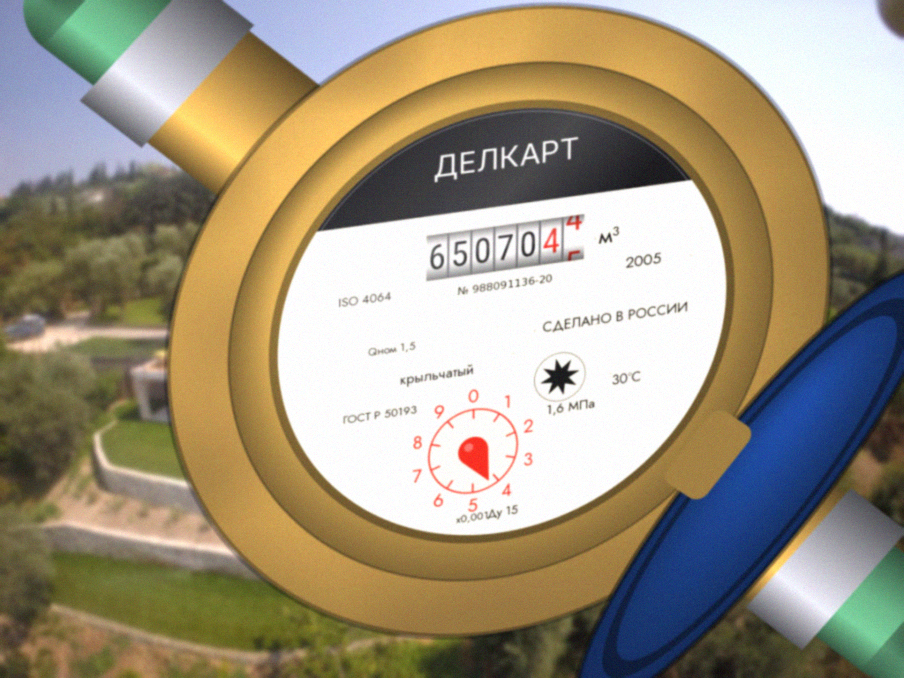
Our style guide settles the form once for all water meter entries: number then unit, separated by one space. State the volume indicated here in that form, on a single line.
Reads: 65070.444 m³
